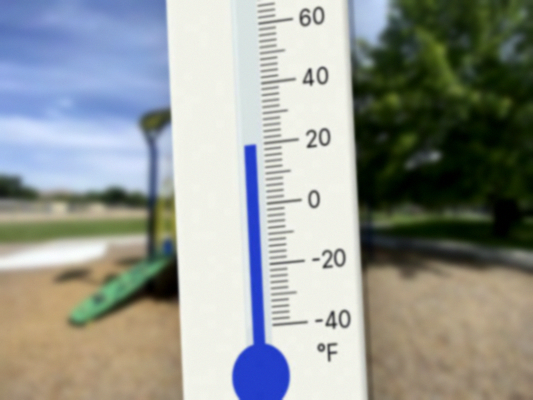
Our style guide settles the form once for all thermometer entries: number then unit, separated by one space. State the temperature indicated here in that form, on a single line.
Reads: 20 °F
